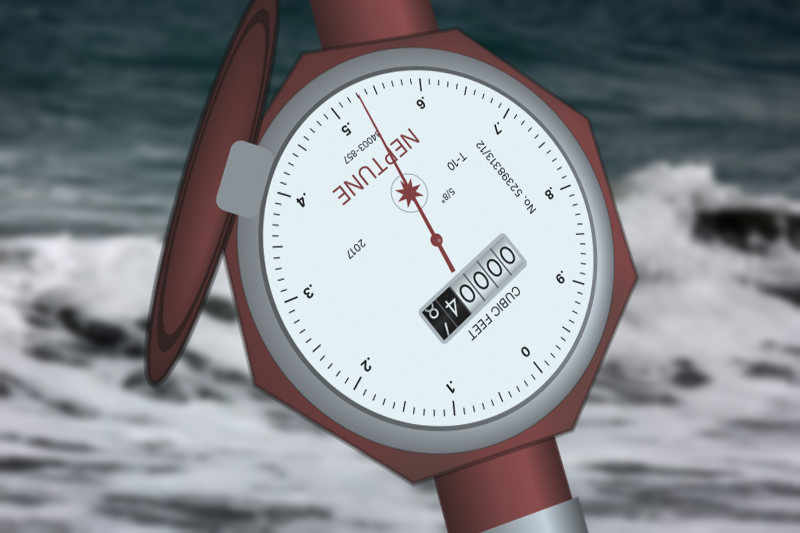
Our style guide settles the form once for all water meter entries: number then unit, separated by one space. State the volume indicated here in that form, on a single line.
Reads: 47.53 ft³
